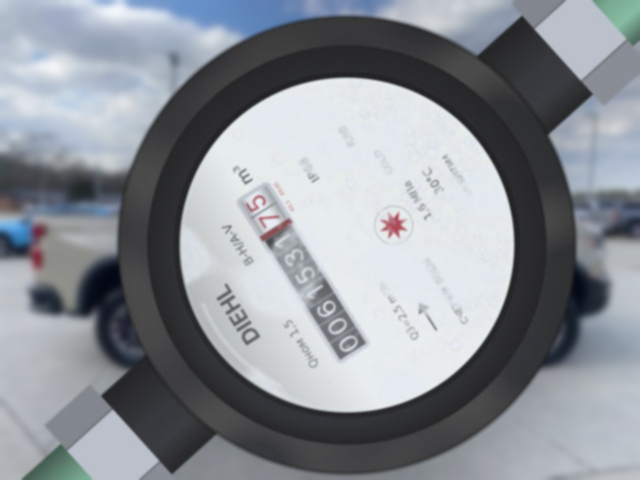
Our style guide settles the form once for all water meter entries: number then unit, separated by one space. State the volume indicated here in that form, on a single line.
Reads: 61531.75 m³
